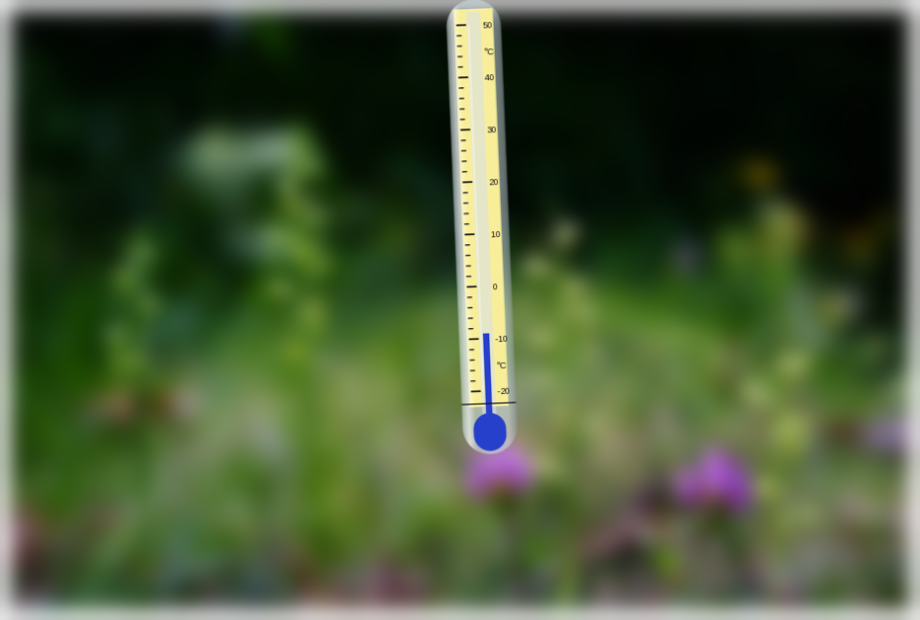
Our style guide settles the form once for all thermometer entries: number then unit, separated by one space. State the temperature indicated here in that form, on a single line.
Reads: -9 °C
